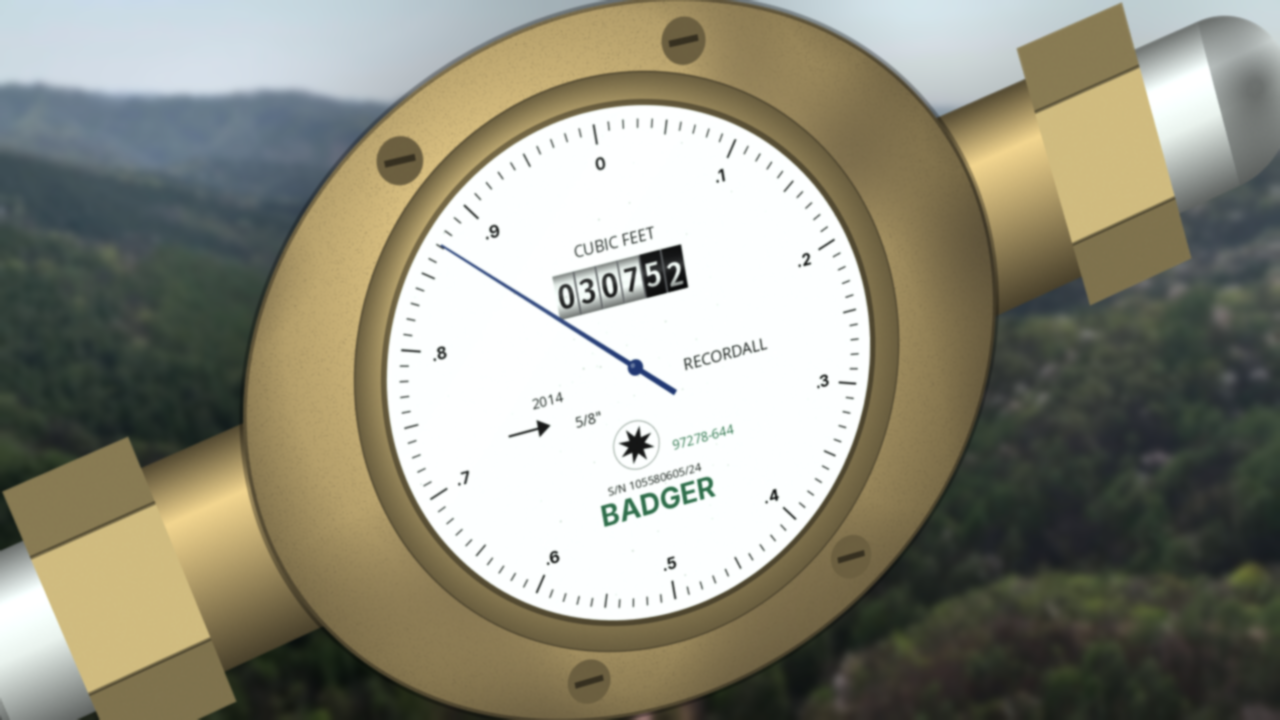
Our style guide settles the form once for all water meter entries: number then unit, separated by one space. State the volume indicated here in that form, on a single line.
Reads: 30751.87 ft³
